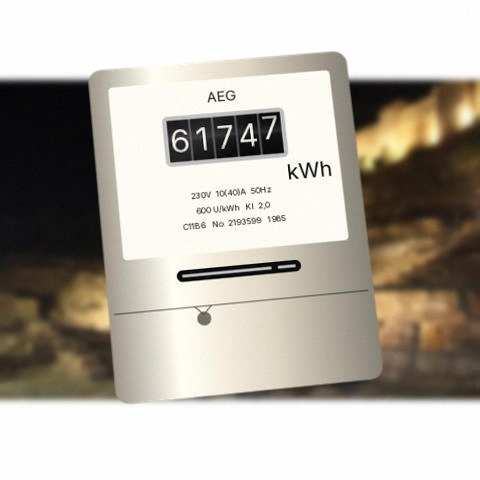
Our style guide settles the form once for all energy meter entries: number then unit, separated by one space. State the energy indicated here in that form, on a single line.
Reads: 61747 kWh
